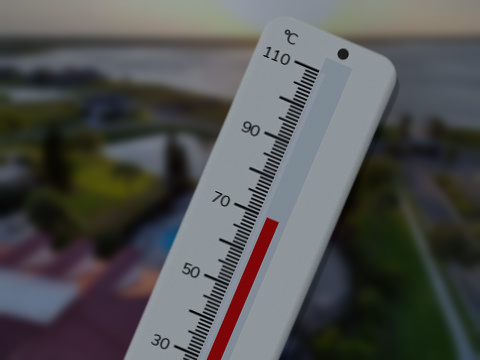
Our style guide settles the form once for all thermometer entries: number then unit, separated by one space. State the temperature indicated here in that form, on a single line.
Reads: 70 °C
